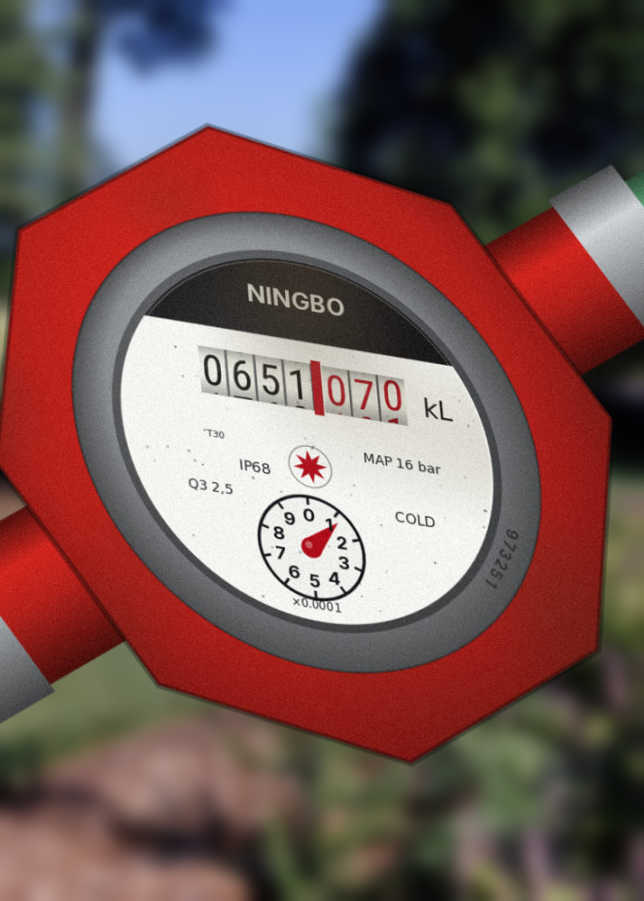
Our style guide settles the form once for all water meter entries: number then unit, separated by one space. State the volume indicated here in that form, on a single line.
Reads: 651.0701 kL
